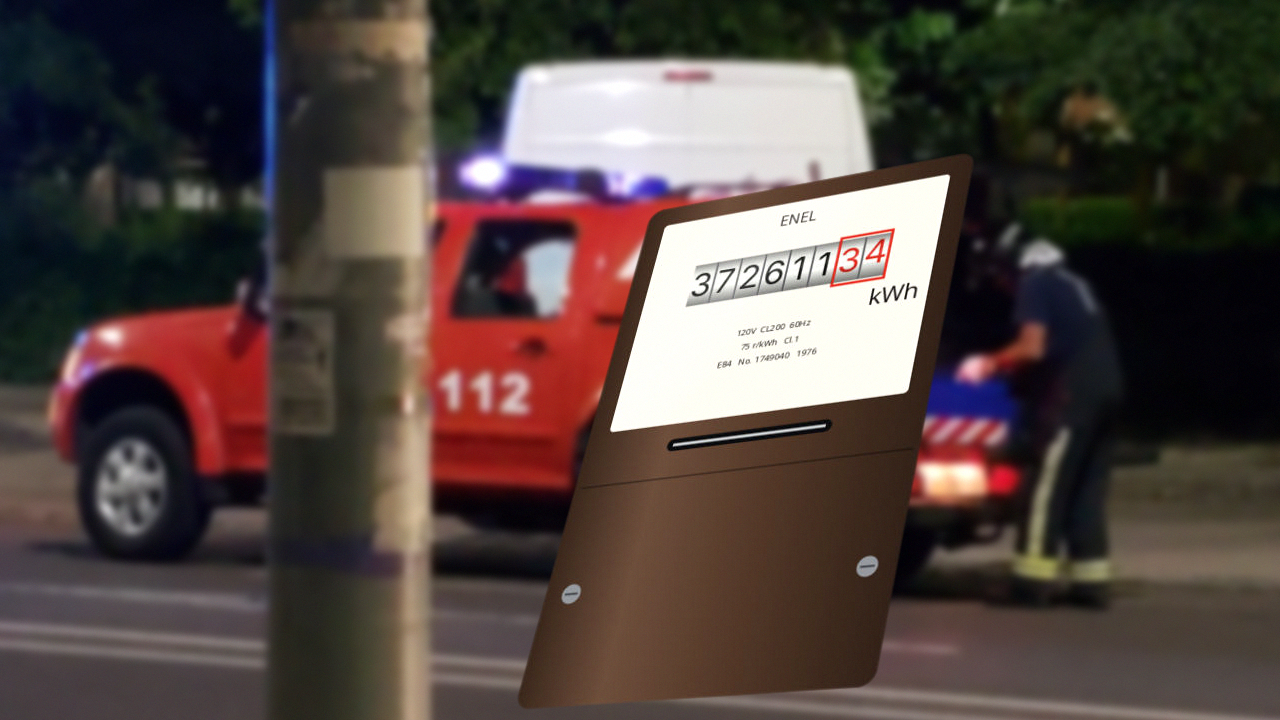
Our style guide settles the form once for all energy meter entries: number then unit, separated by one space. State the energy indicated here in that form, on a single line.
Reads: 372611.34 kWh
